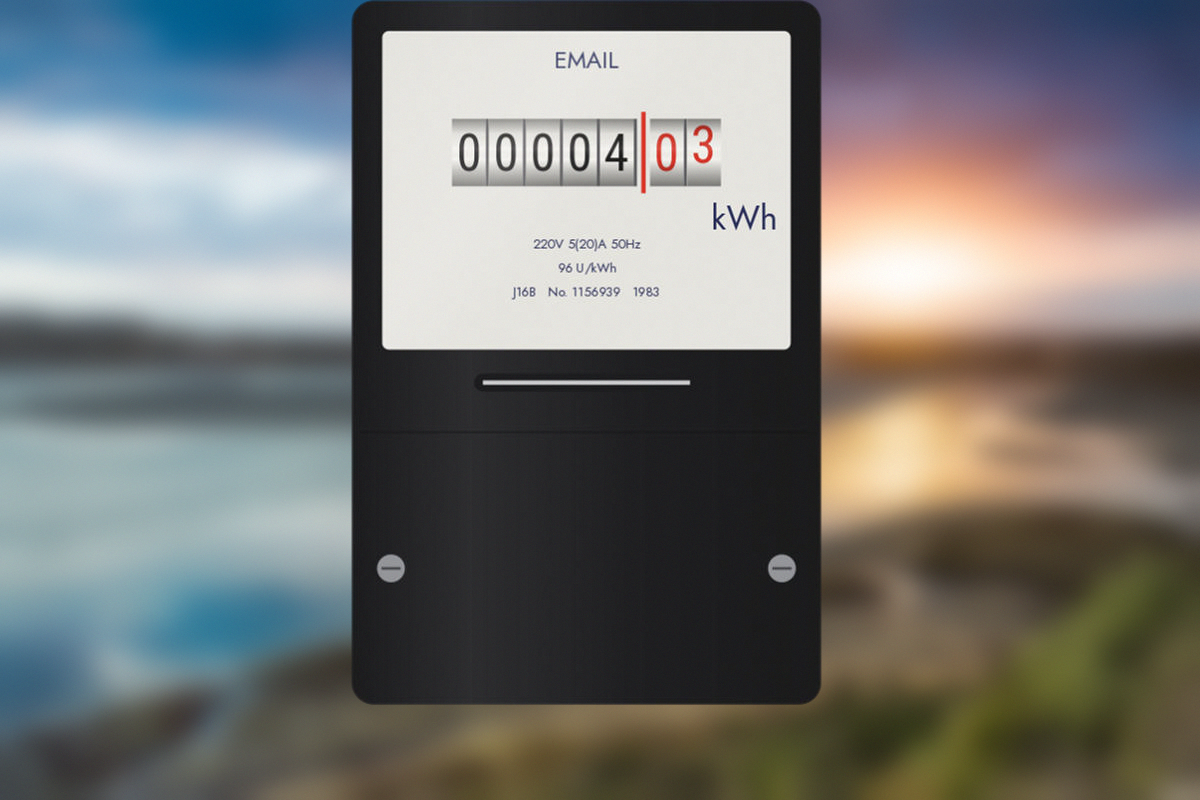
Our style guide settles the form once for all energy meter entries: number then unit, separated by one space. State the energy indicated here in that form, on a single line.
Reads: 4.03 kWh
